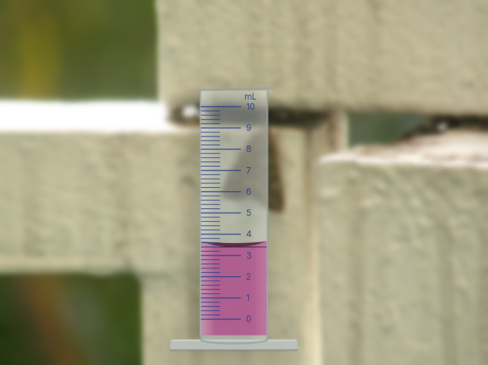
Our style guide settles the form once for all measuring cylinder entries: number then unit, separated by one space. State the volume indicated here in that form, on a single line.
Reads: 3.4 mL
